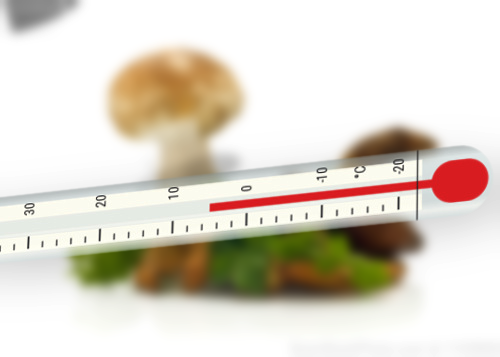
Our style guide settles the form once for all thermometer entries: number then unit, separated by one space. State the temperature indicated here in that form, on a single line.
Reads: 5 °C
